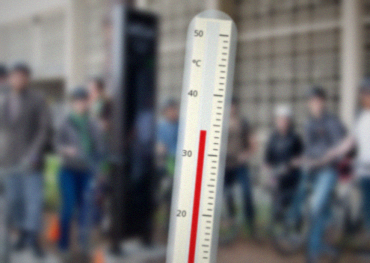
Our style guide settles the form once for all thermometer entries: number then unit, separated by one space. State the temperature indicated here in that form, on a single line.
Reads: 34 °C
